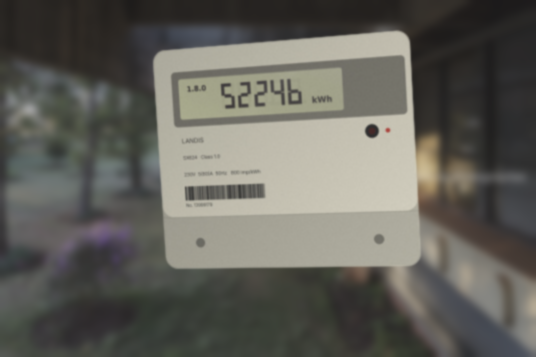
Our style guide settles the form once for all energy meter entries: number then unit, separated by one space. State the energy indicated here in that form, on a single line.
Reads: 52246 kWh
